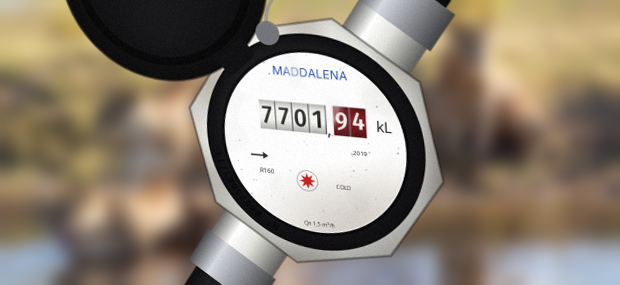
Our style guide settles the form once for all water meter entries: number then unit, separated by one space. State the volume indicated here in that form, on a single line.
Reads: 7701.94 kL
